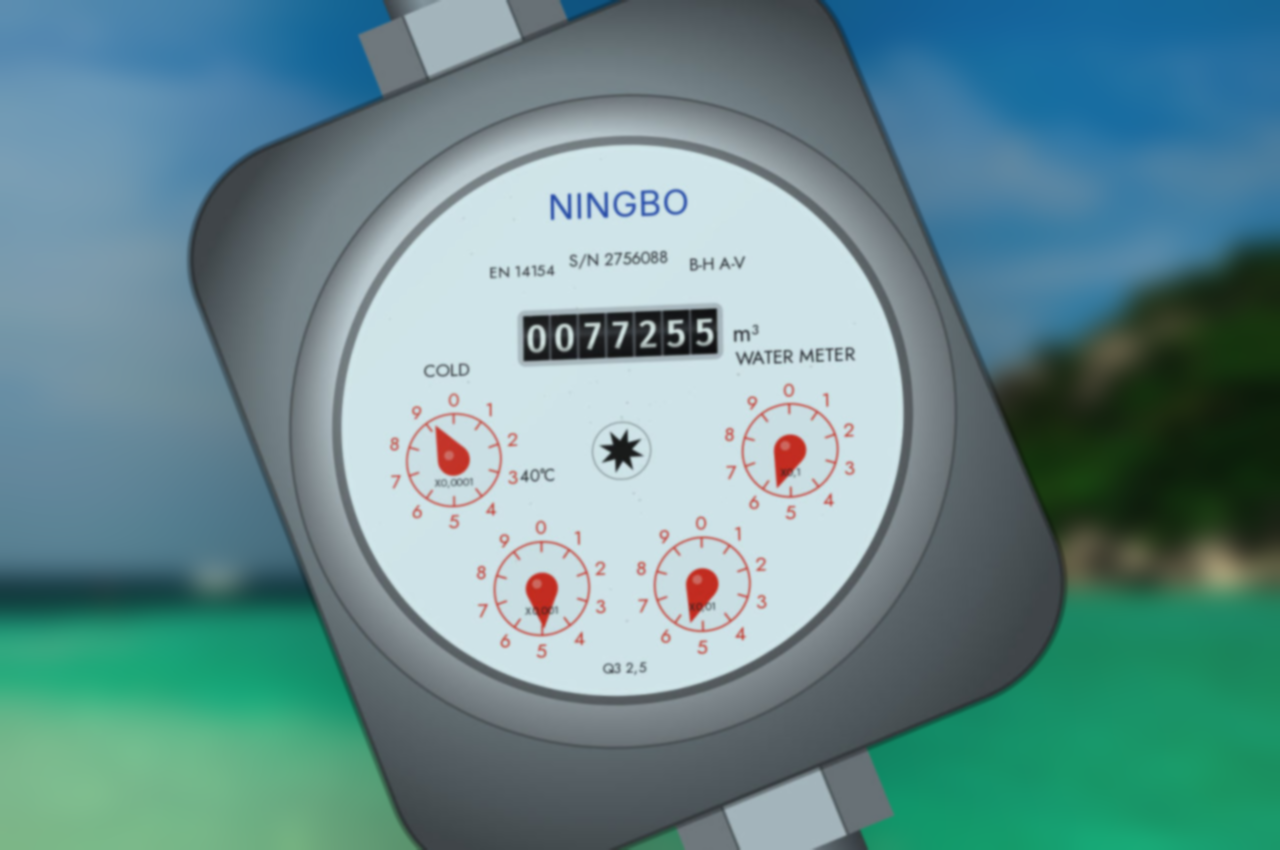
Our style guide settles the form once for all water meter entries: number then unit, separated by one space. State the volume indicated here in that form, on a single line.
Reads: 77255.5549 m³
